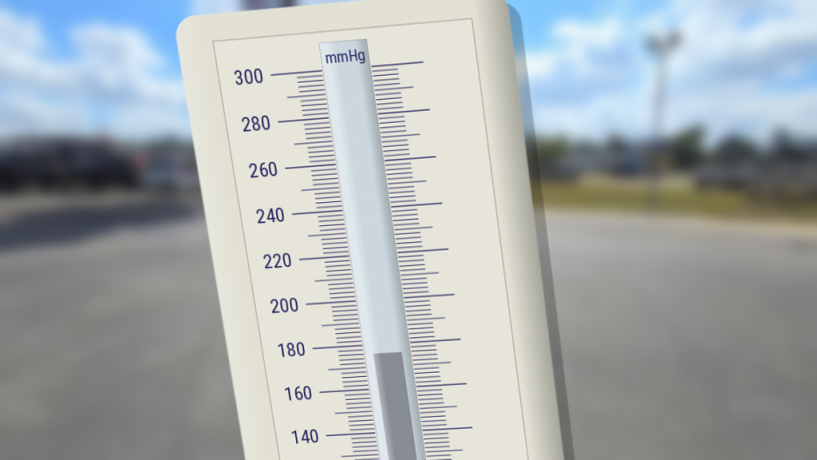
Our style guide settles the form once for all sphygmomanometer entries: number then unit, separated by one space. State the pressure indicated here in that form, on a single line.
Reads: 176 mmHg
